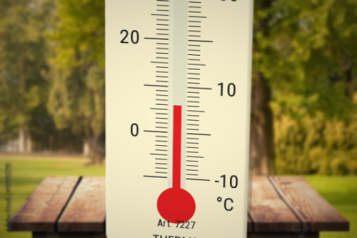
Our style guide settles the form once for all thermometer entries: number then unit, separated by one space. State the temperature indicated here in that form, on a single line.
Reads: 6 °C
